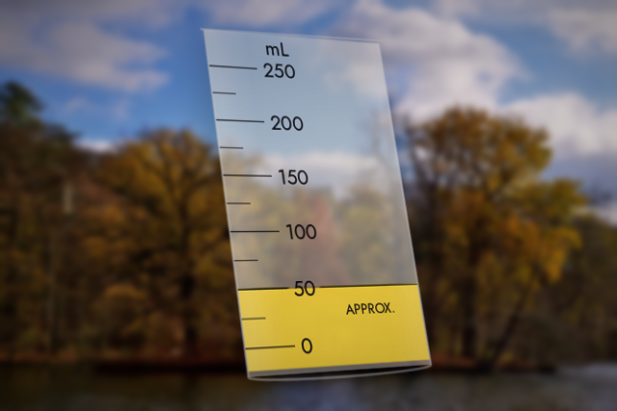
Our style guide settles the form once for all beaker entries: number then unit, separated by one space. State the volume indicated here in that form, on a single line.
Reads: 50 mL
